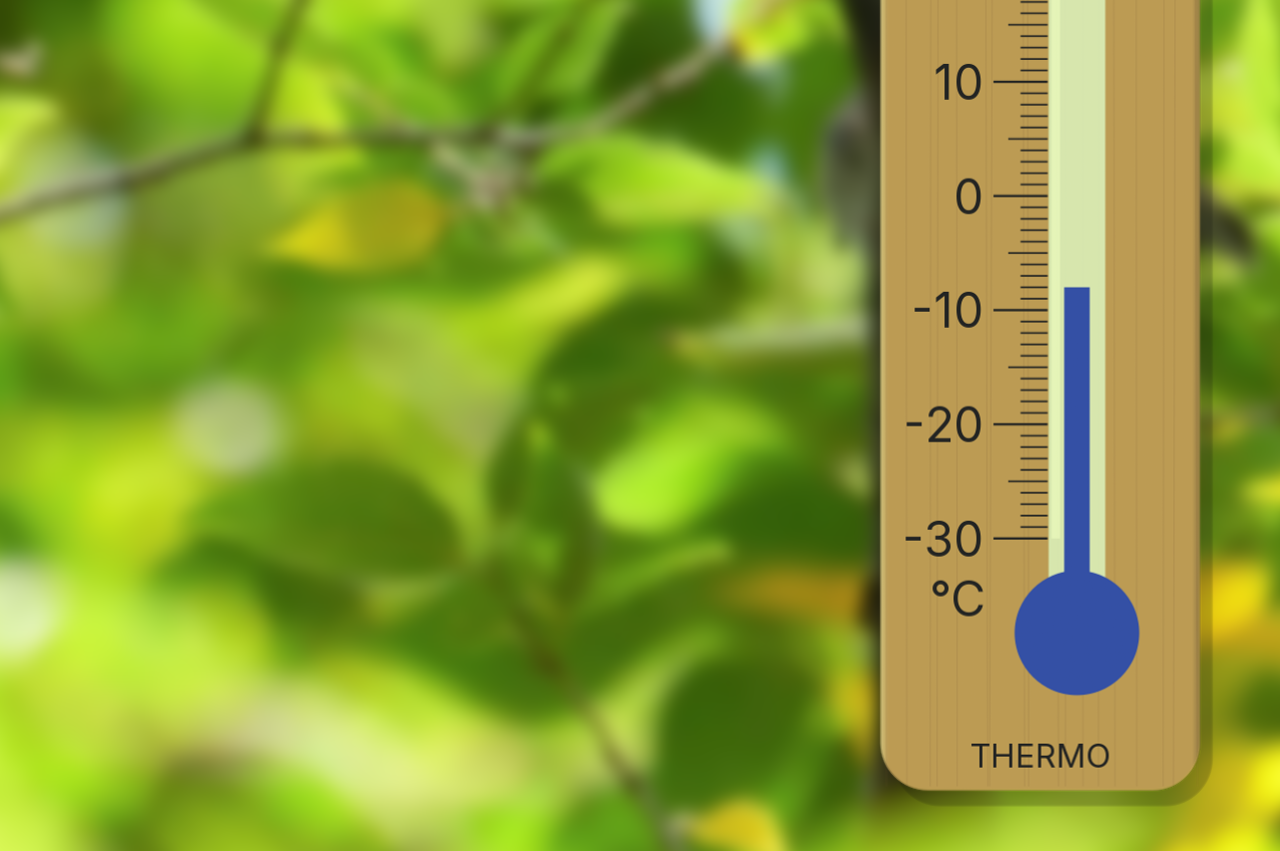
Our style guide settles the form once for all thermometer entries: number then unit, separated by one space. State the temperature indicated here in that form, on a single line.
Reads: -8 °C
